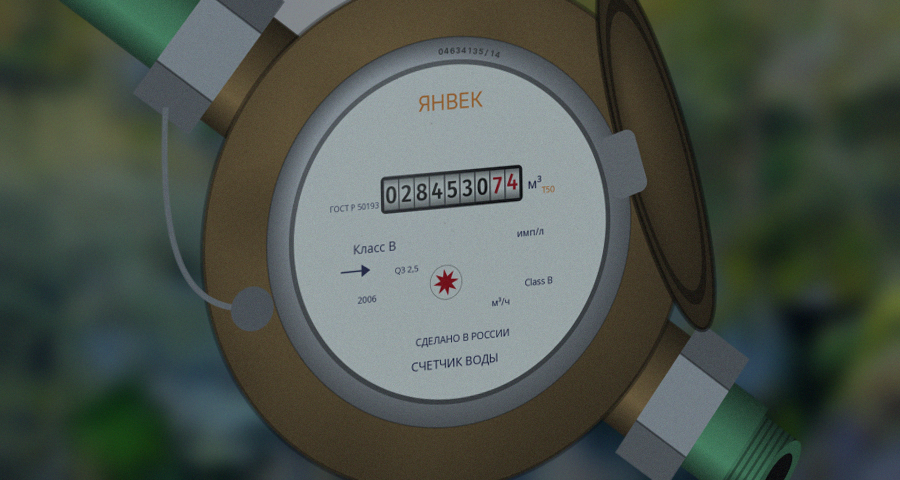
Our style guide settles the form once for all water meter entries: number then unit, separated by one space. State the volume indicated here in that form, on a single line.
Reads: 284530.74 m³
